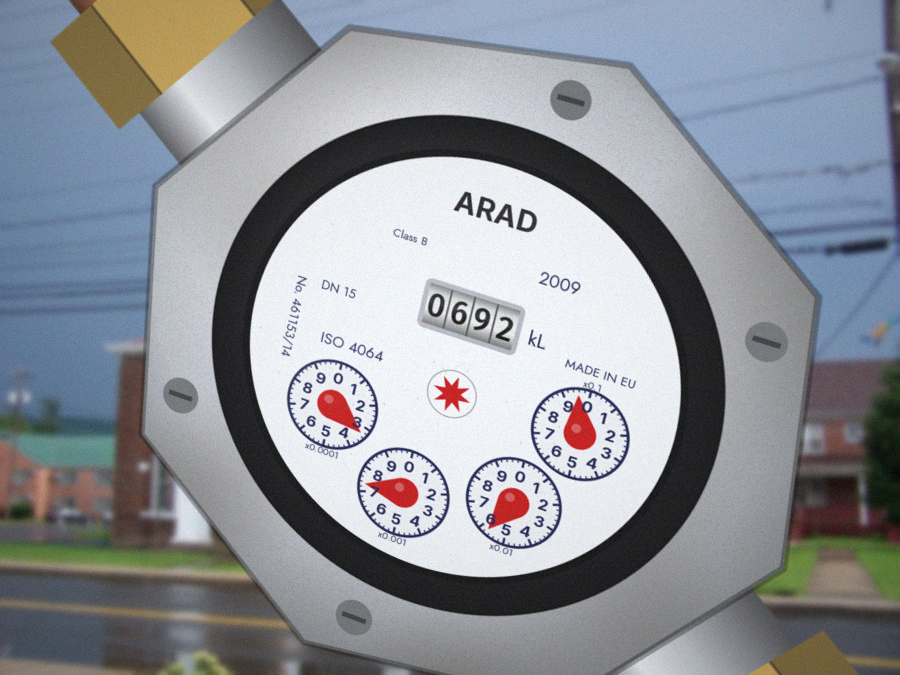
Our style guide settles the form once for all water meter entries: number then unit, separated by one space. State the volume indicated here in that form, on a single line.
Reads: 691.9573 kL
